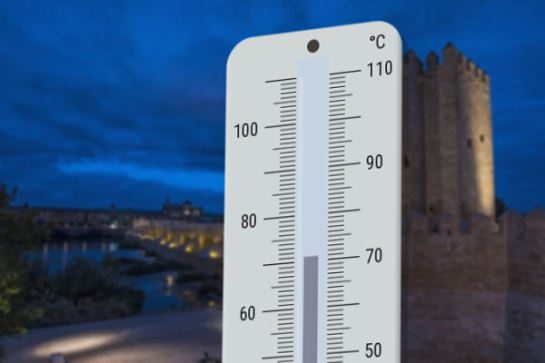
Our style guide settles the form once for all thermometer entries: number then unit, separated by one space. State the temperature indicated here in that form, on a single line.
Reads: 71 °C
